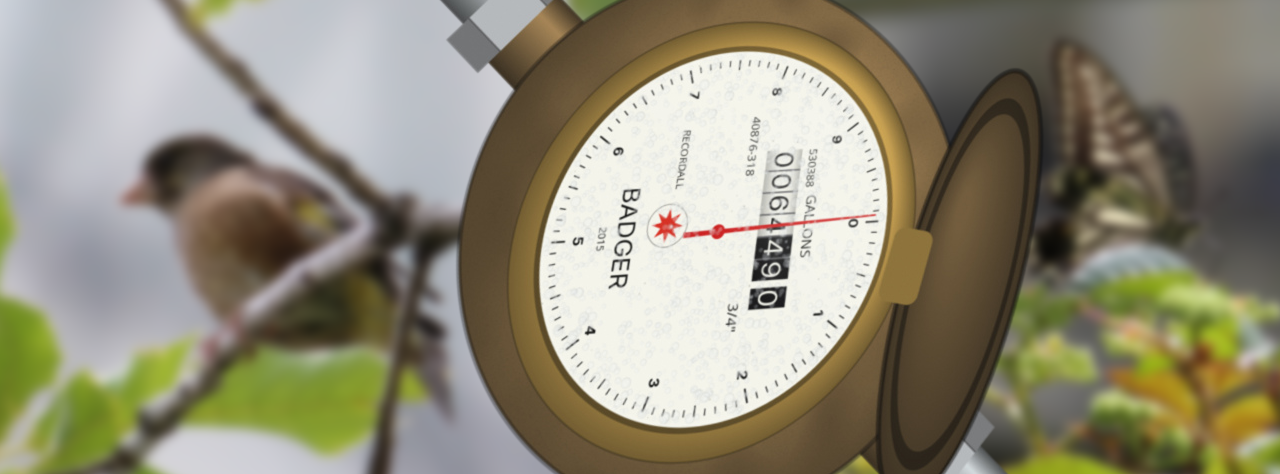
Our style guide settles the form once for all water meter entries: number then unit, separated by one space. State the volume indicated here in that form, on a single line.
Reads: 64489.9 gal
